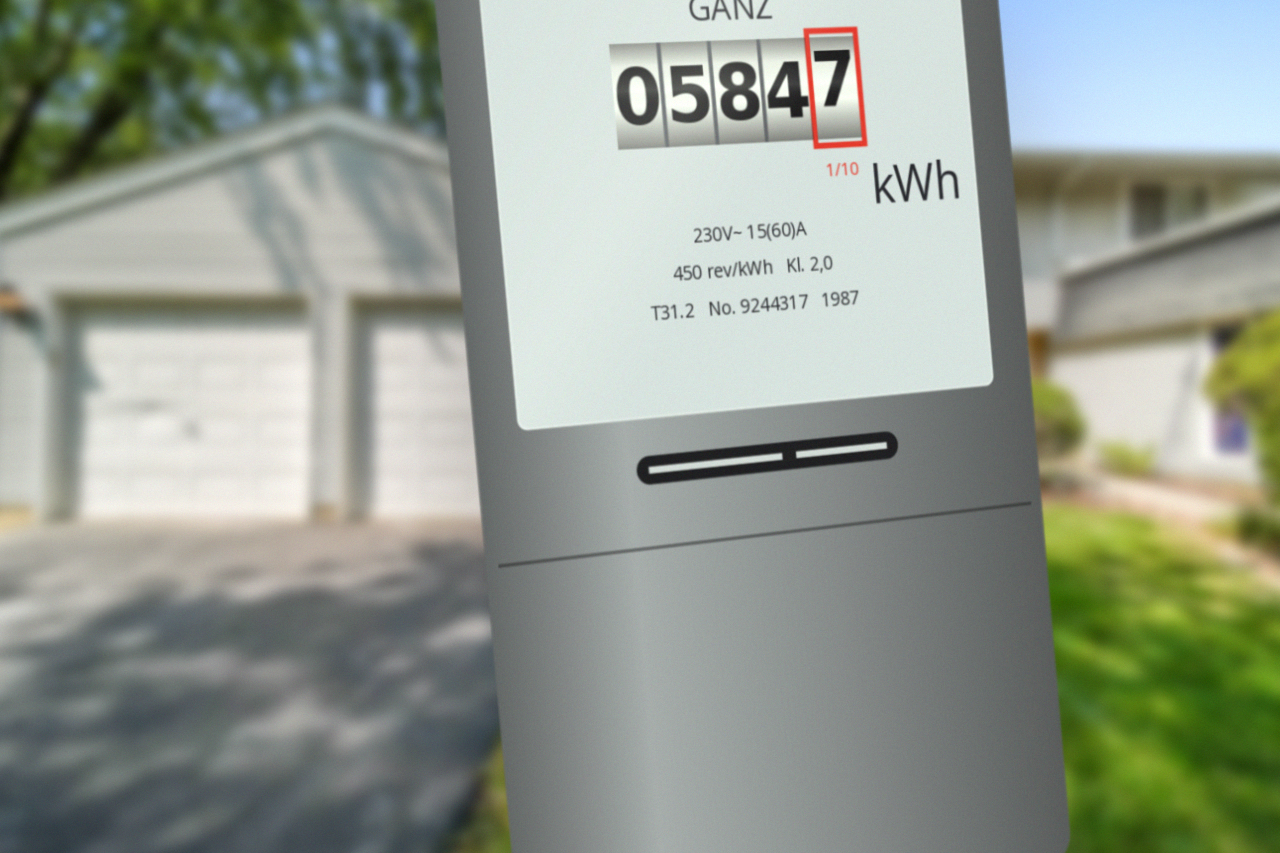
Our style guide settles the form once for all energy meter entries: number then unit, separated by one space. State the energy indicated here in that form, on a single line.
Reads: 584.7 kWh
